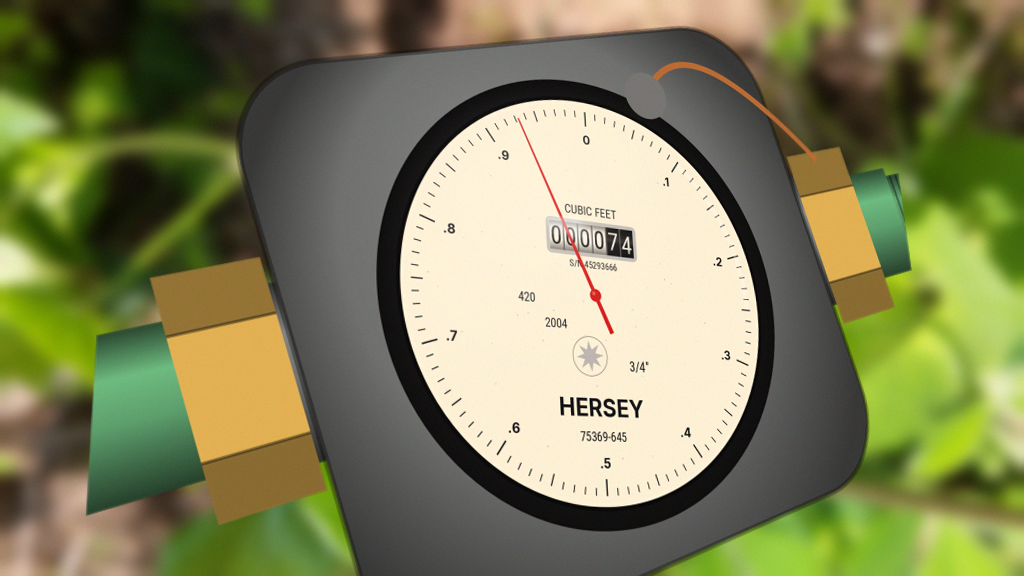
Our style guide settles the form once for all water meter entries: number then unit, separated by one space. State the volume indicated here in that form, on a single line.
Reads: 73.93 ft³
